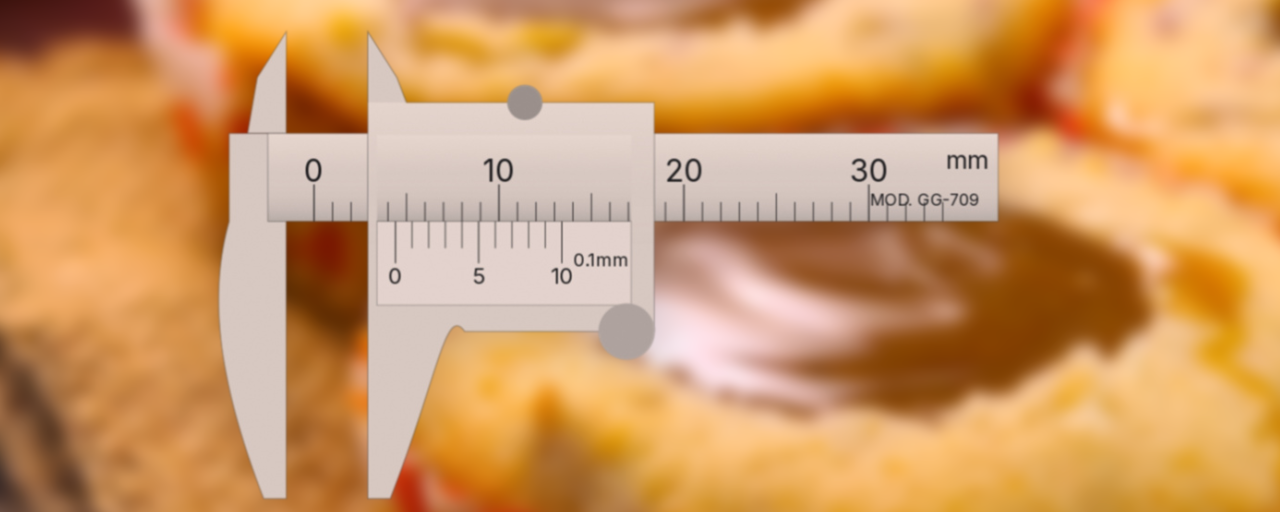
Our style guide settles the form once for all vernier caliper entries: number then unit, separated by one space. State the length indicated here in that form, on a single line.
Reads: 4.4 mm
